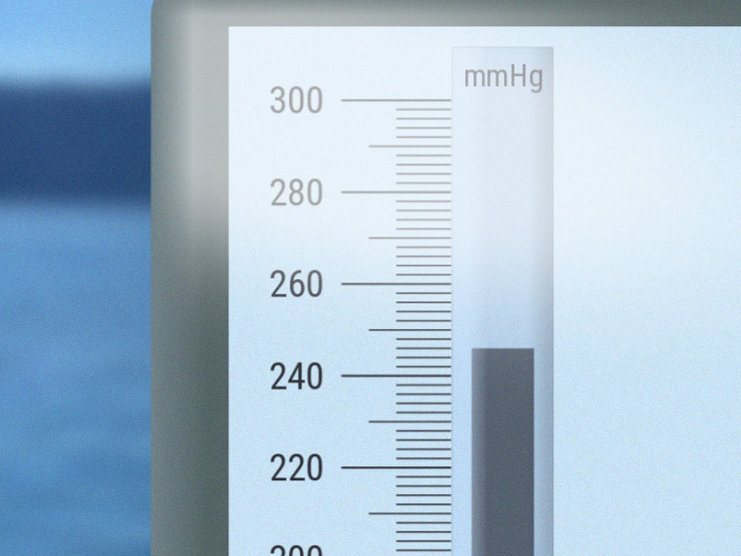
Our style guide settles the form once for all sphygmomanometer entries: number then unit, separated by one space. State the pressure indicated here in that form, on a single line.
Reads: 246 mmHg
